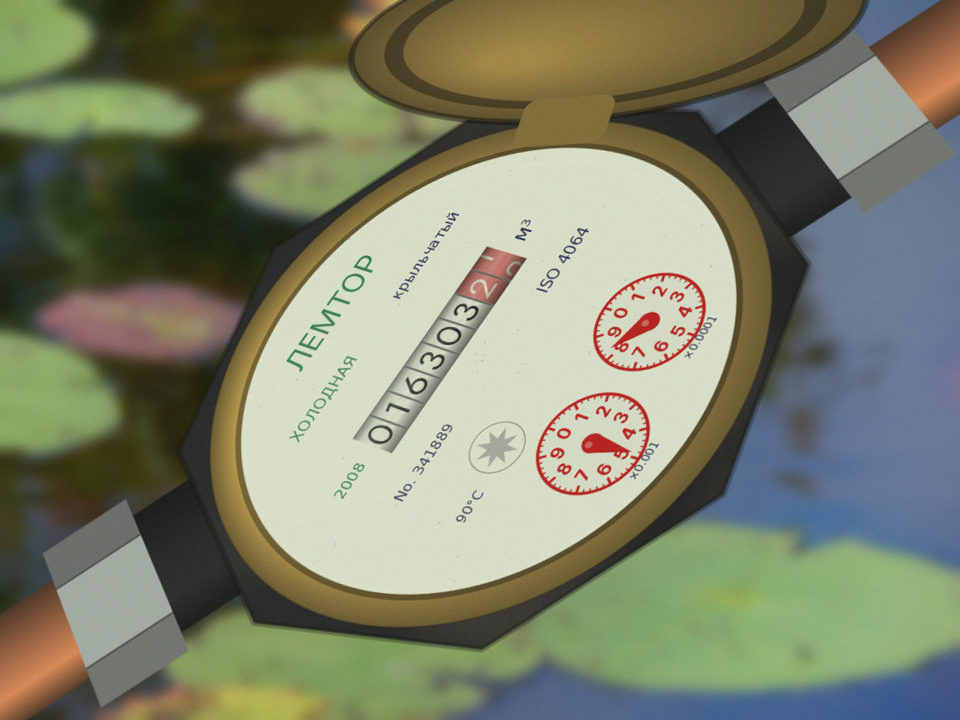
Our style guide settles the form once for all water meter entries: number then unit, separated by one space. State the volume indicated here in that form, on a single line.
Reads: 16303.2148 m³
